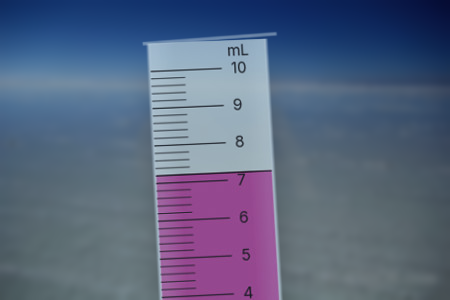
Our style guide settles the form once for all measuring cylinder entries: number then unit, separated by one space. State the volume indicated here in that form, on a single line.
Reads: 7.2 mL
